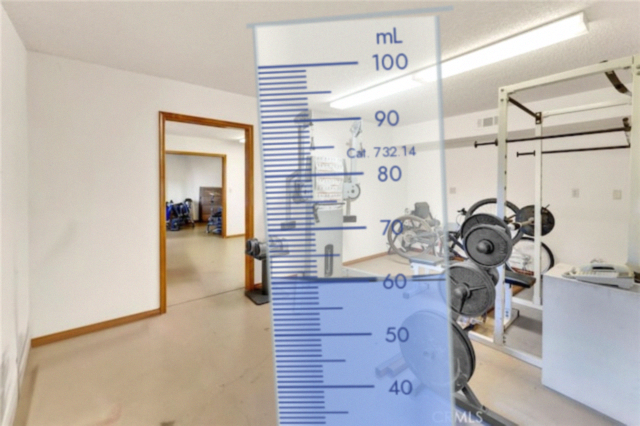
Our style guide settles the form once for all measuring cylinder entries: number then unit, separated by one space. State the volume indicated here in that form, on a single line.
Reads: 60 mL
